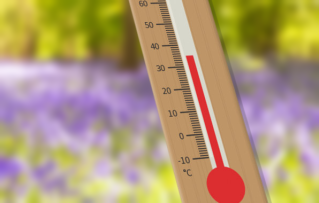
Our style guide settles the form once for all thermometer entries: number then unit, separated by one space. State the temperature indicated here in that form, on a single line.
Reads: 35 °C
